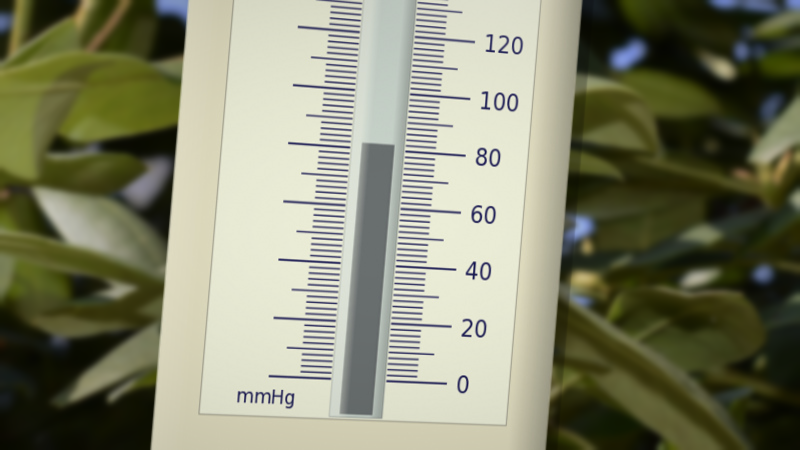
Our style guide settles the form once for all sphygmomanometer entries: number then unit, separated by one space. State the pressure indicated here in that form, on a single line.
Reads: 82 mmHg
